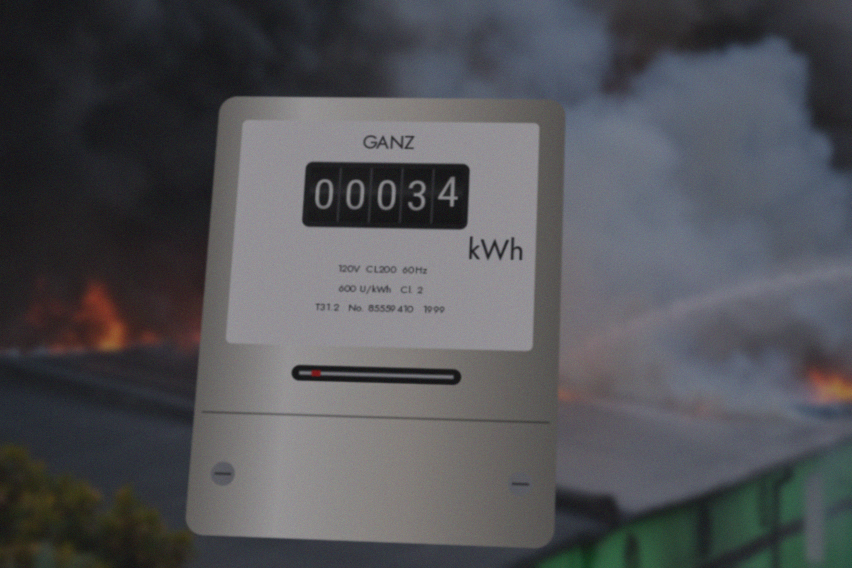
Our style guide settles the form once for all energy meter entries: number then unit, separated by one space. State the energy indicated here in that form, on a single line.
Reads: 34 kWh
